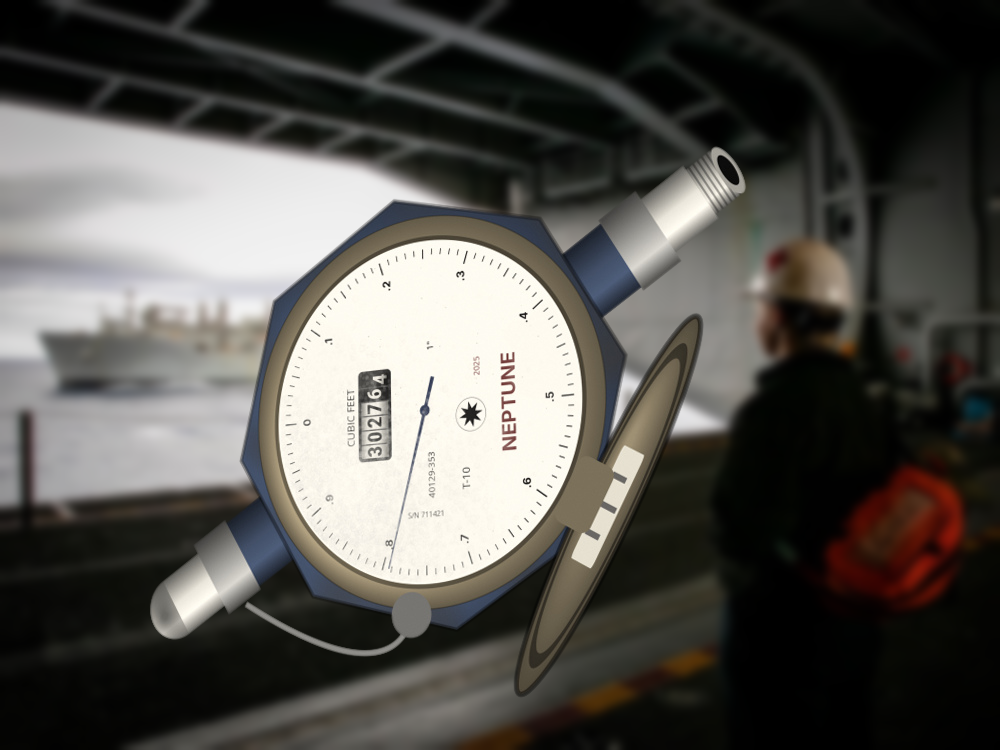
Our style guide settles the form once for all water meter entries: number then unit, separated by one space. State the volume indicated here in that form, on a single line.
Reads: 302763.79 ft³
